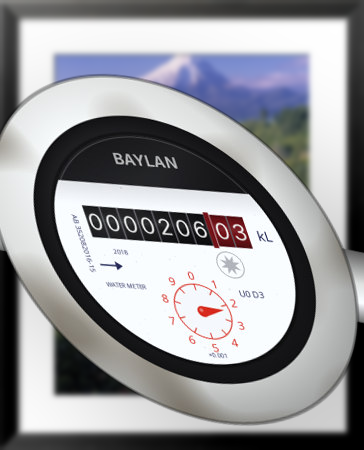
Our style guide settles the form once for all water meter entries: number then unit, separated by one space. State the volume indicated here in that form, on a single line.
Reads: 206.032 kL
